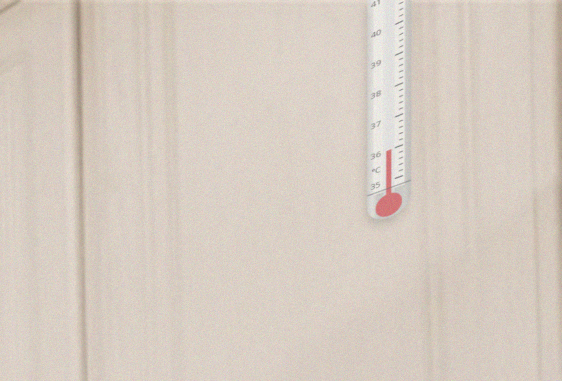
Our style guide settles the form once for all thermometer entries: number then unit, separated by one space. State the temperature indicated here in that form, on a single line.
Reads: 36 °C
